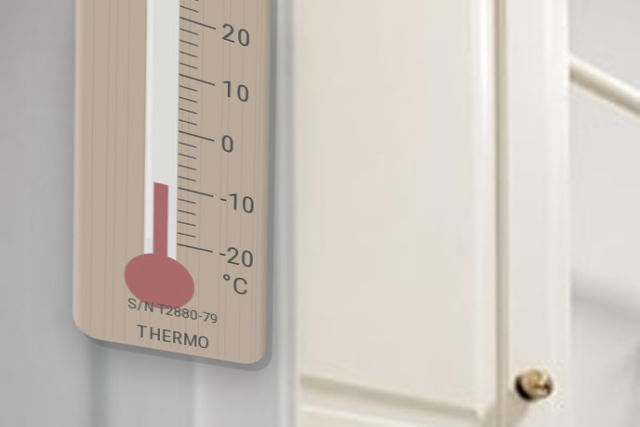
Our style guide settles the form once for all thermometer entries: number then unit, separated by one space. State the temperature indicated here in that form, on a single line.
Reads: -10 °C
